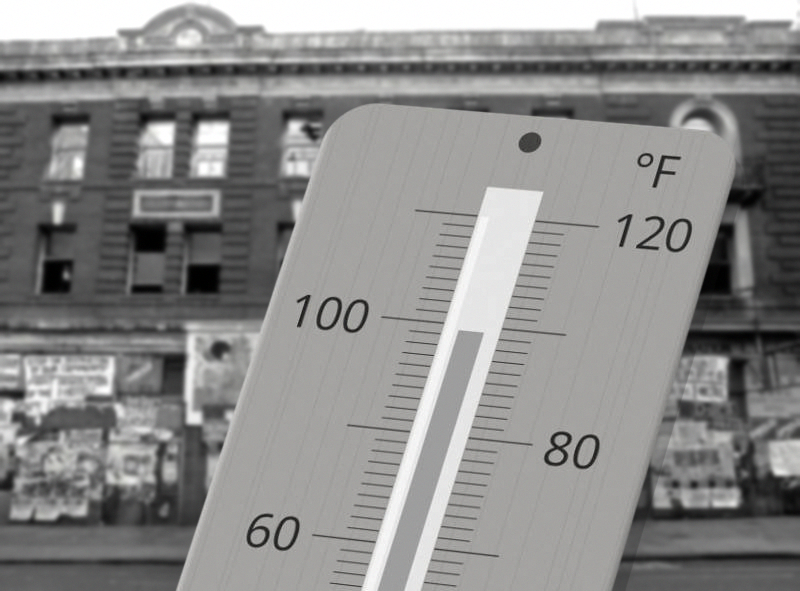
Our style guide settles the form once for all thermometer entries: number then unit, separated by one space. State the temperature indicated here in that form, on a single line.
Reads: 99 °F
